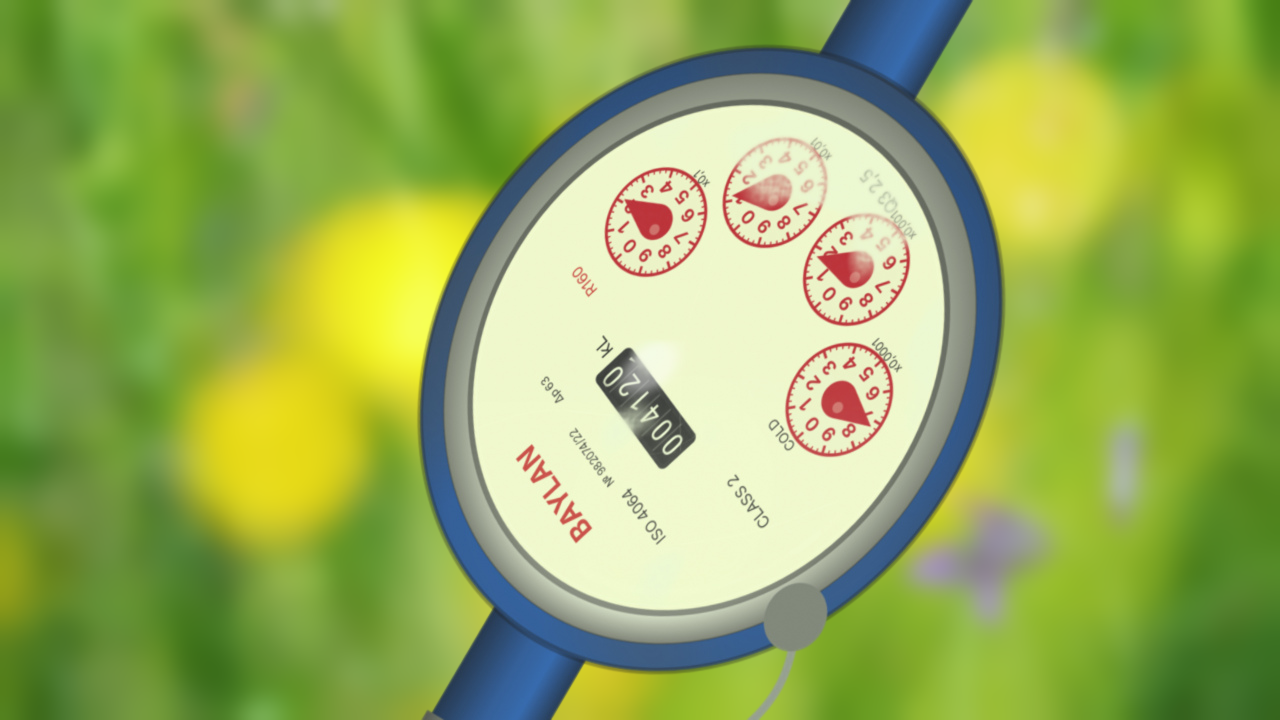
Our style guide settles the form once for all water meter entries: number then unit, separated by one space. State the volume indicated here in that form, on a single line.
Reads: 4120.2117 kL
